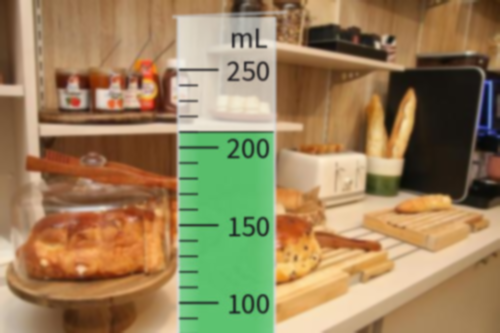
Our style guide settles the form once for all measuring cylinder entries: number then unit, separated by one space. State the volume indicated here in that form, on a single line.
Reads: 210 mL
